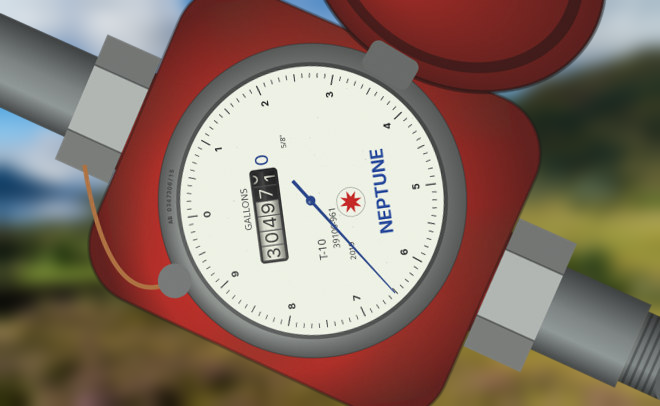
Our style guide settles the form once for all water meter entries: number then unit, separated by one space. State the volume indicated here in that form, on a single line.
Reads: 3049706.5 gal
